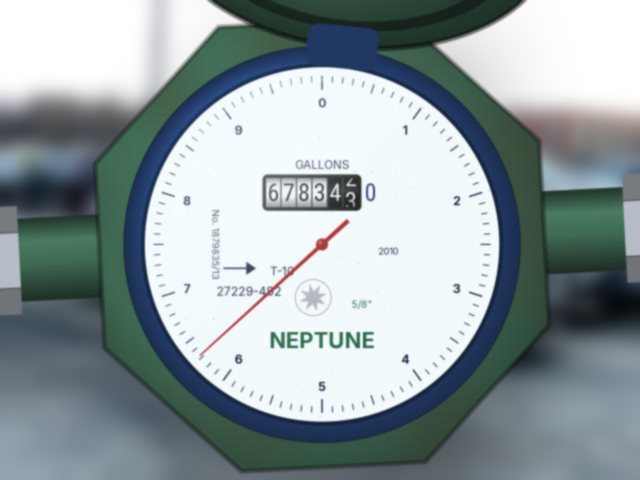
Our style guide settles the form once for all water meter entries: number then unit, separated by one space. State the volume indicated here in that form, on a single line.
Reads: 6783426.3 gal
